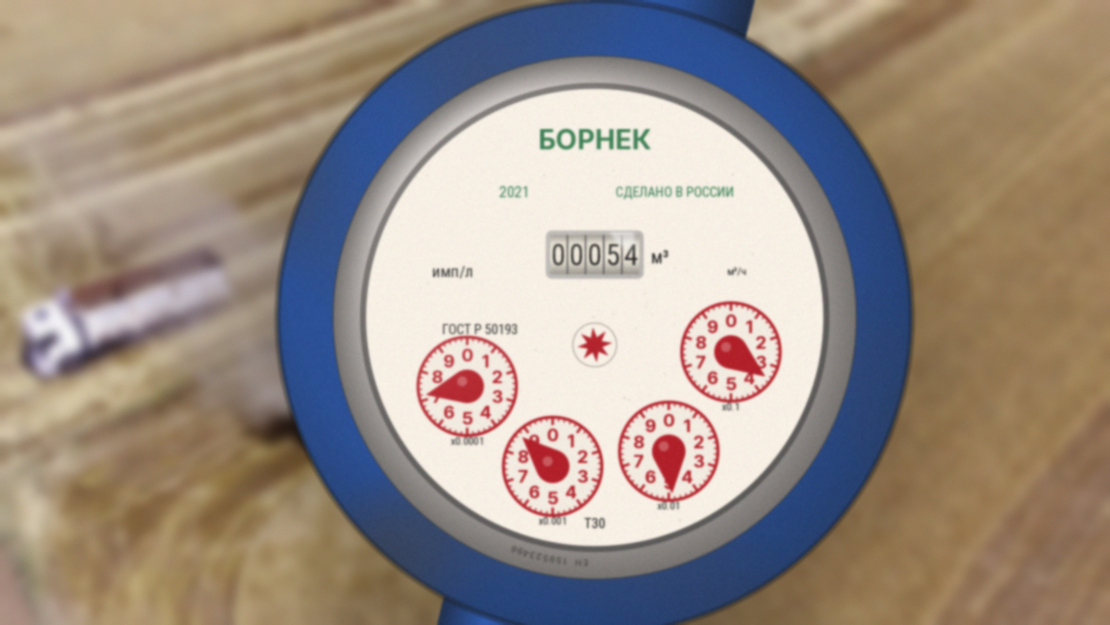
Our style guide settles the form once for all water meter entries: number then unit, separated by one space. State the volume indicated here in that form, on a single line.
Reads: 54.3487 m³
